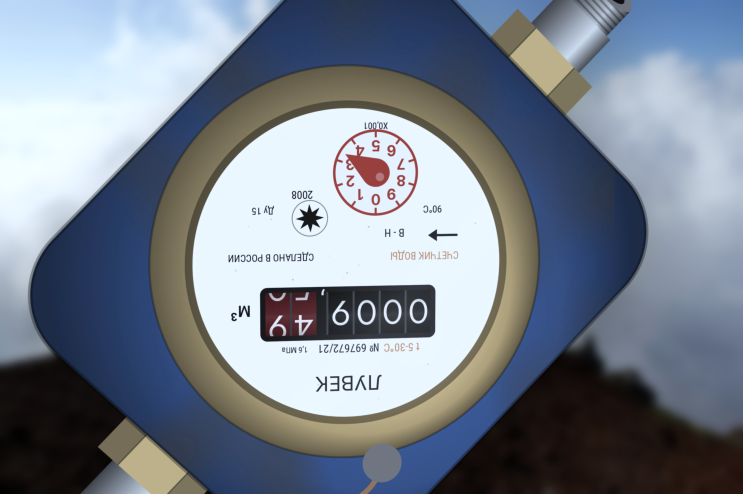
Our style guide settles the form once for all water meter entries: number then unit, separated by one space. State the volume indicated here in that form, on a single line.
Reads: 9.493 m³
